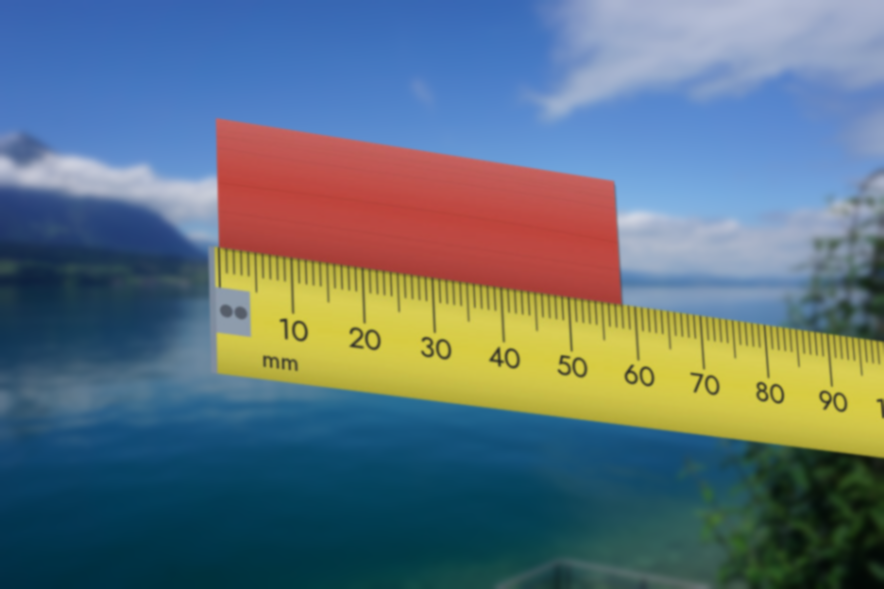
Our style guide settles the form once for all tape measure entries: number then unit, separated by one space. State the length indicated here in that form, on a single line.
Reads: 58 mm
